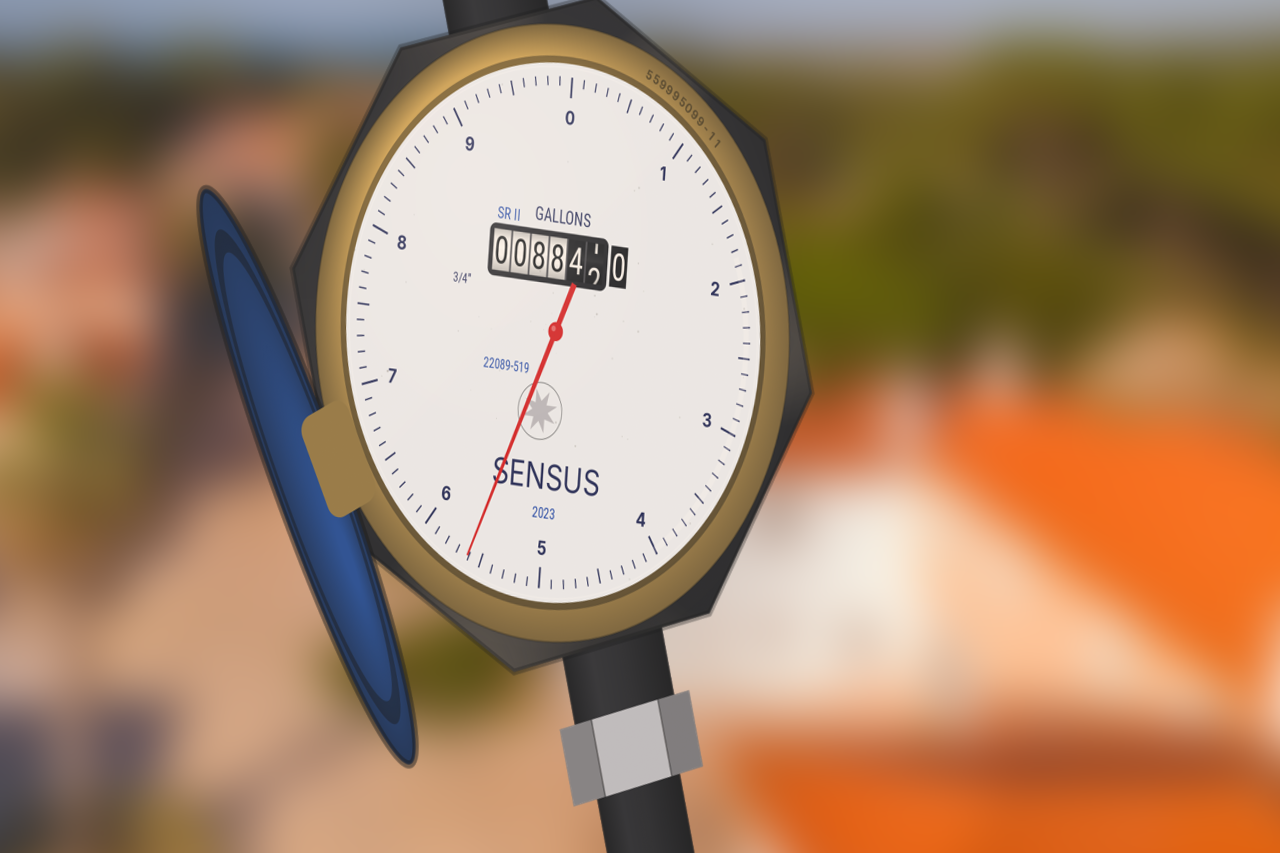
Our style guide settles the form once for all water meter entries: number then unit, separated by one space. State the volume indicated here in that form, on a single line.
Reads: 88415.6 gal
